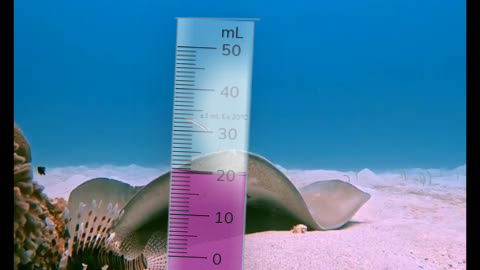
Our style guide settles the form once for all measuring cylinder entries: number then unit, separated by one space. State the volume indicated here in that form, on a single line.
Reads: 20 mL
